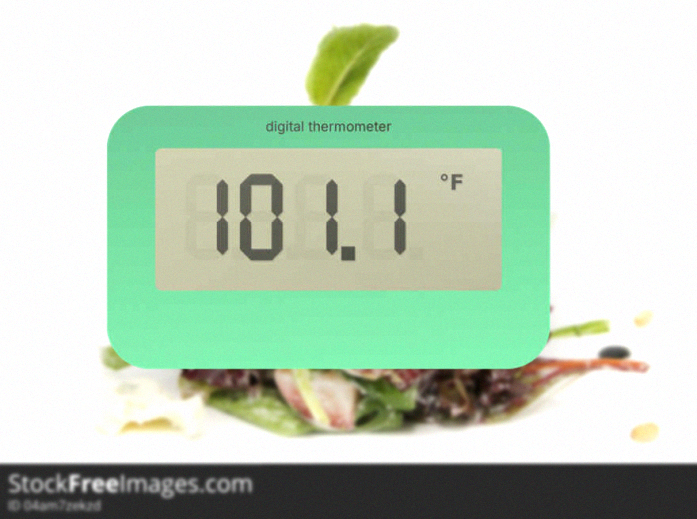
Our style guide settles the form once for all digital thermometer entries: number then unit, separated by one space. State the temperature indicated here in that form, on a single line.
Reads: 101.1 °F
